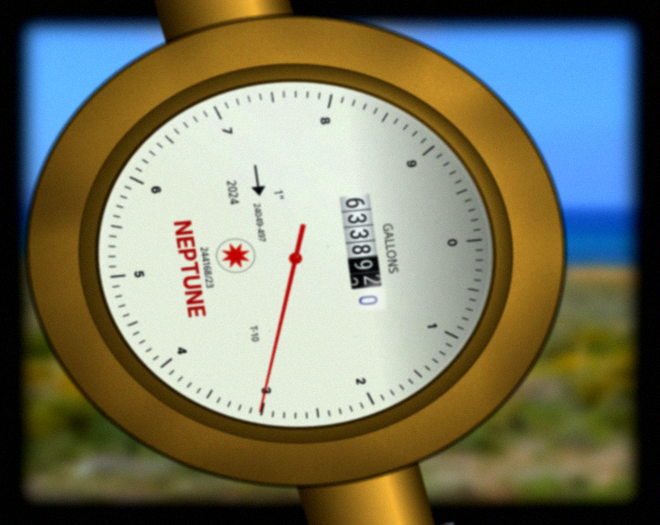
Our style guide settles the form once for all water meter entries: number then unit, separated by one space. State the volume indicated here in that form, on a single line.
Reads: 6338923.0 gal
